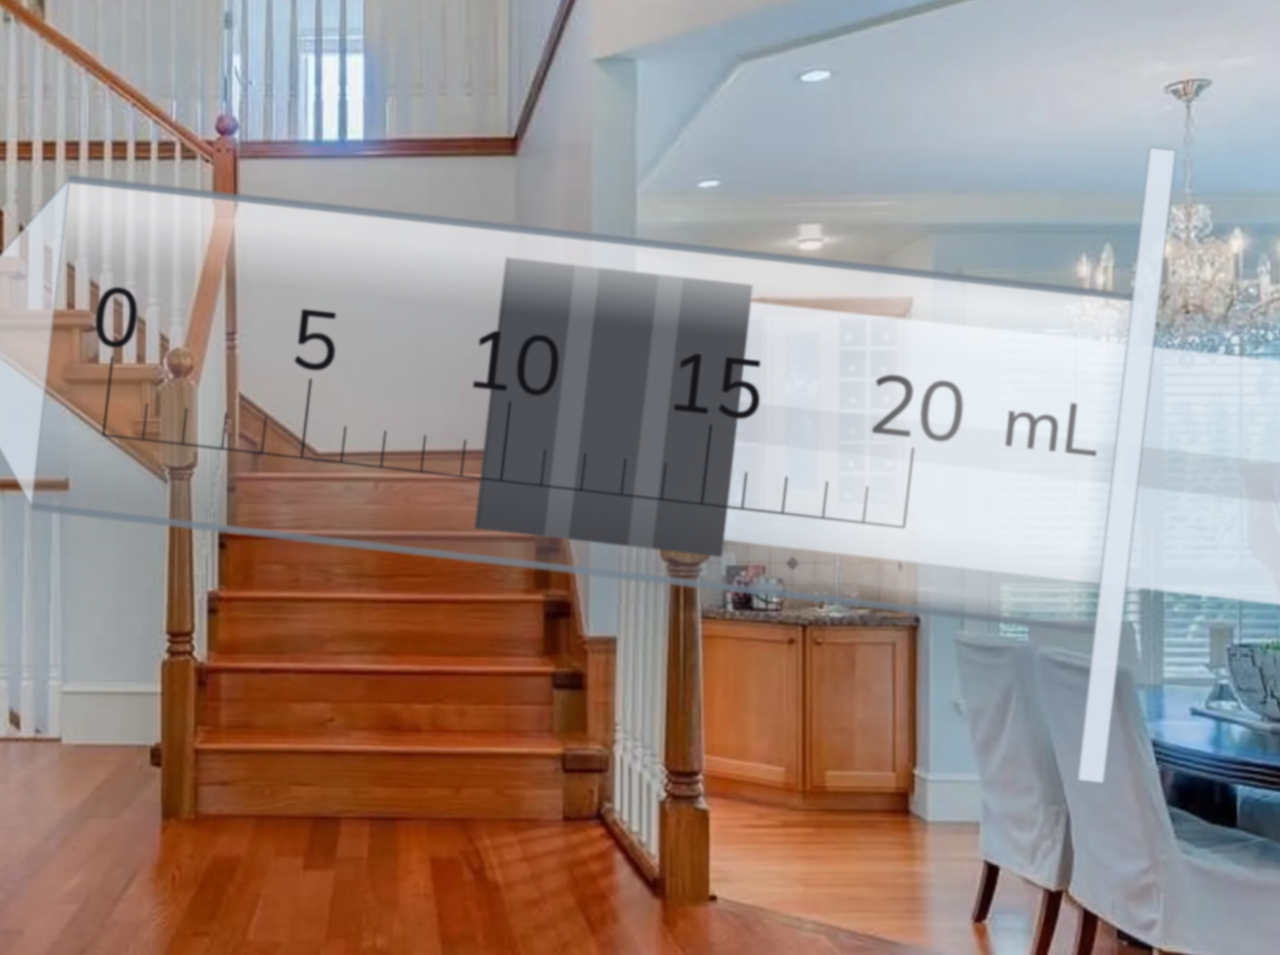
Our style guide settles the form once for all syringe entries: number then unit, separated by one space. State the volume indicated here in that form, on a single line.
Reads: 9.5 mL
